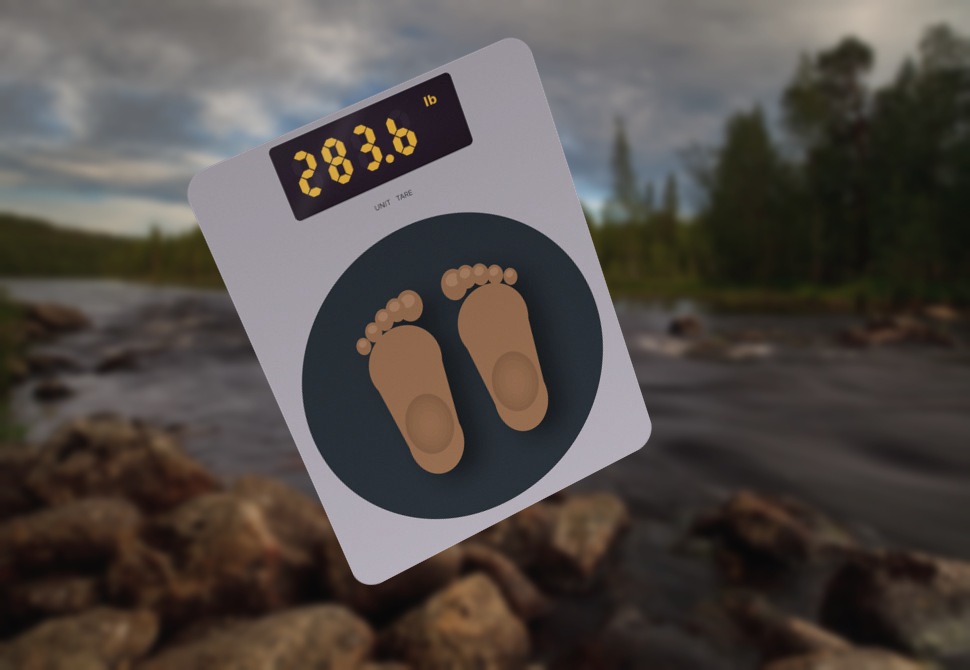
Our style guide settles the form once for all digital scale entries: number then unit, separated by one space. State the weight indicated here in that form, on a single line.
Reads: 283.6 lb
